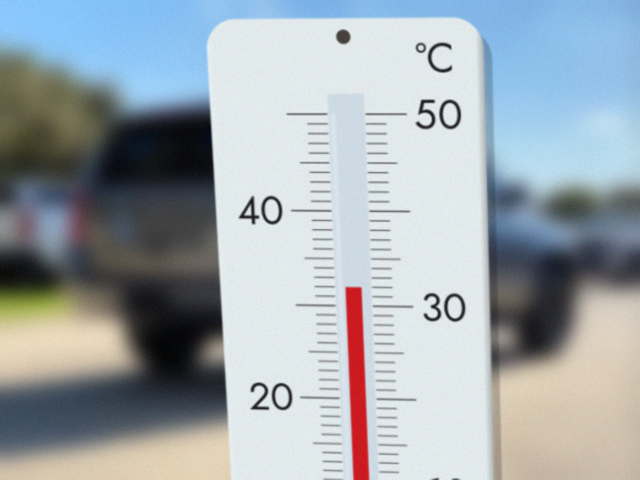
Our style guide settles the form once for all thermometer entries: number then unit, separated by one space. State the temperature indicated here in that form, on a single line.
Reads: 32 °C
